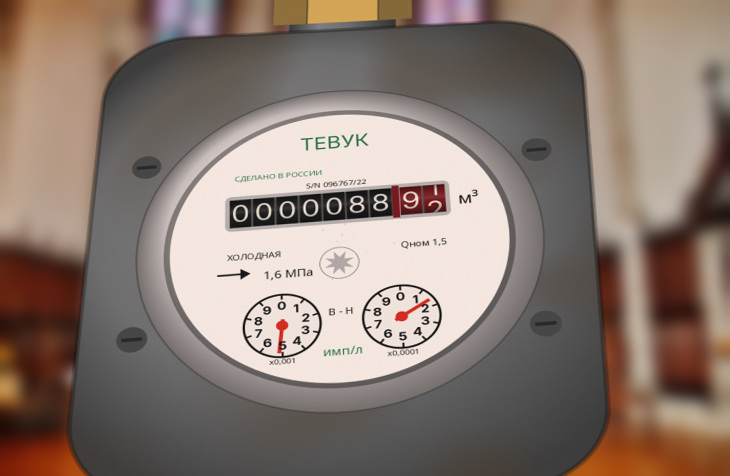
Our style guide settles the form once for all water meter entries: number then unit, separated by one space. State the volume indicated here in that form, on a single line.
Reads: 88.9151 m³
